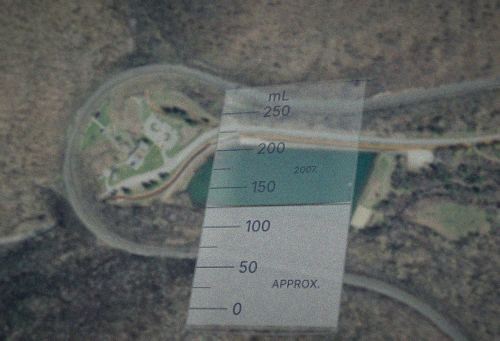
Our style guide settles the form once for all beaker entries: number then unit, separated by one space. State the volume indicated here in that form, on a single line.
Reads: 125 mL
